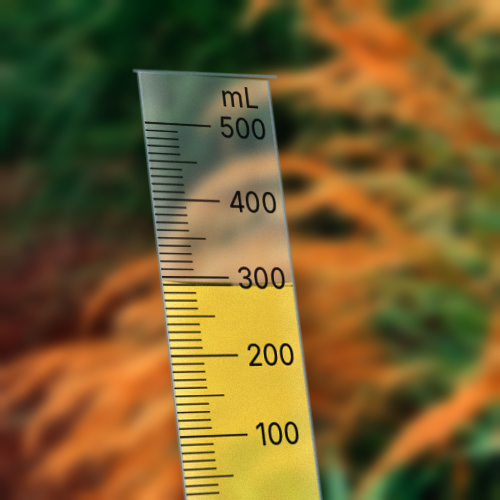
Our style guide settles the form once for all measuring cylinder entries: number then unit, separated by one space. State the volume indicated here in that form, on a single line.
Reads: 290 mL
